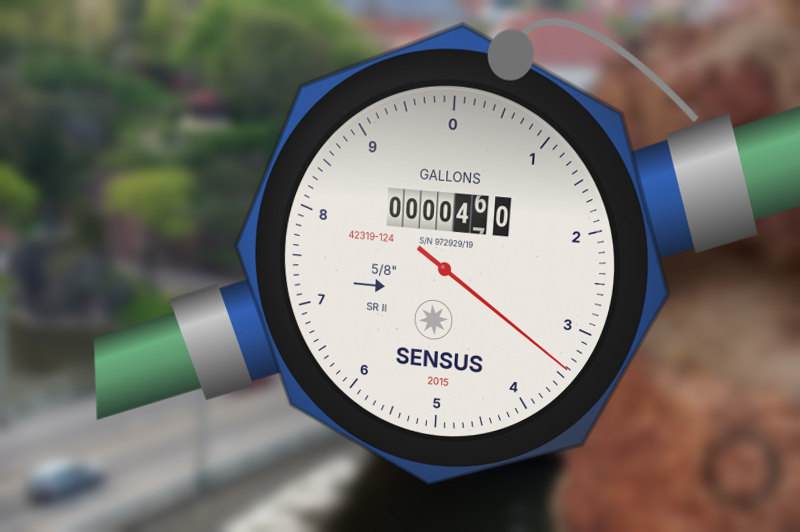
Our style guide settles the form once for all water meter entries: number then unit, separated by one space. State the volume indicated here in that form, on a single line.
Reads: 463.4 gal
